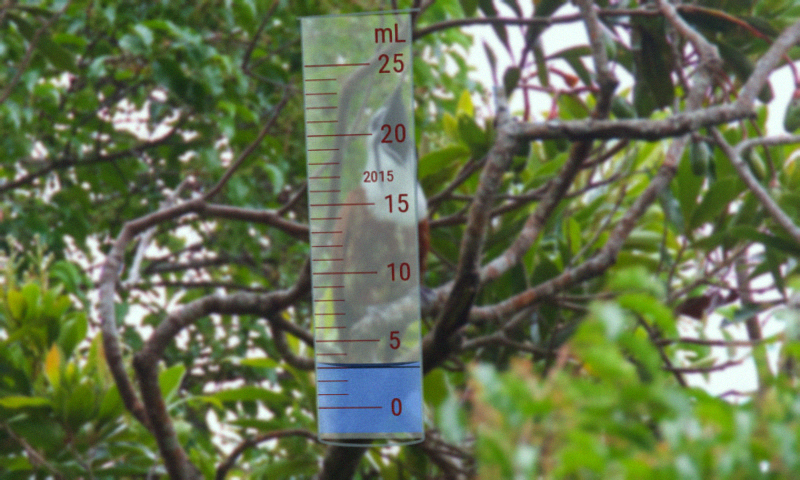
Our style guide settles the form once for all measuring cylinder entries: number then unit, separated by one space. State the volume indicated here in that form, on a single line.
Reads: 3 mL
